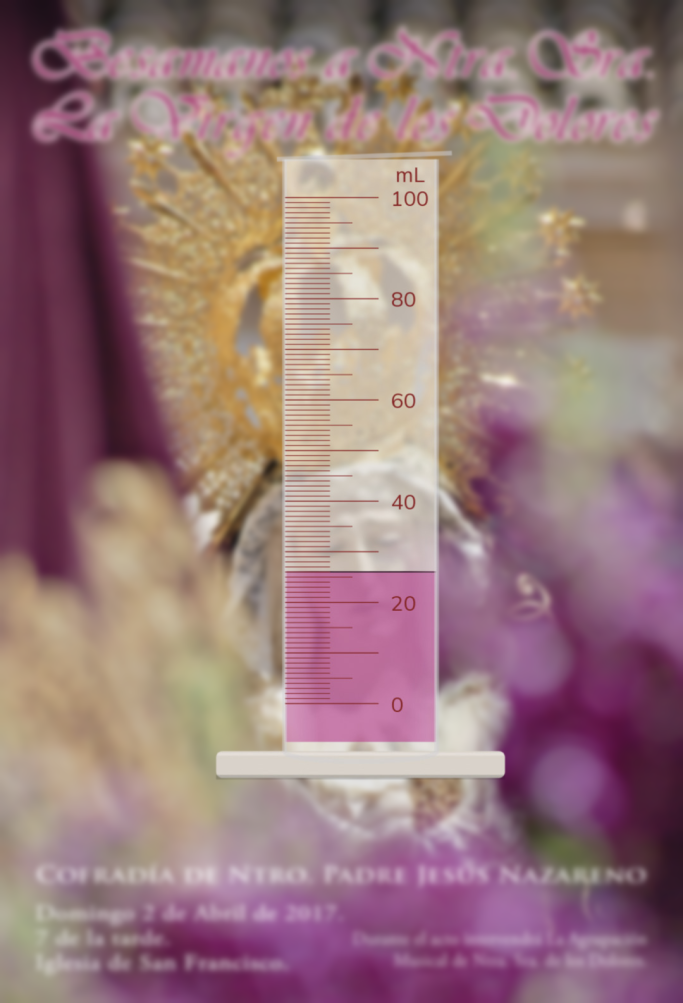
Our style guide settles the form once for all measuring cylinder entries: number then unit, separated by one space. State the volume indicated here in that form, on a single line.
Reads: 26 mL
